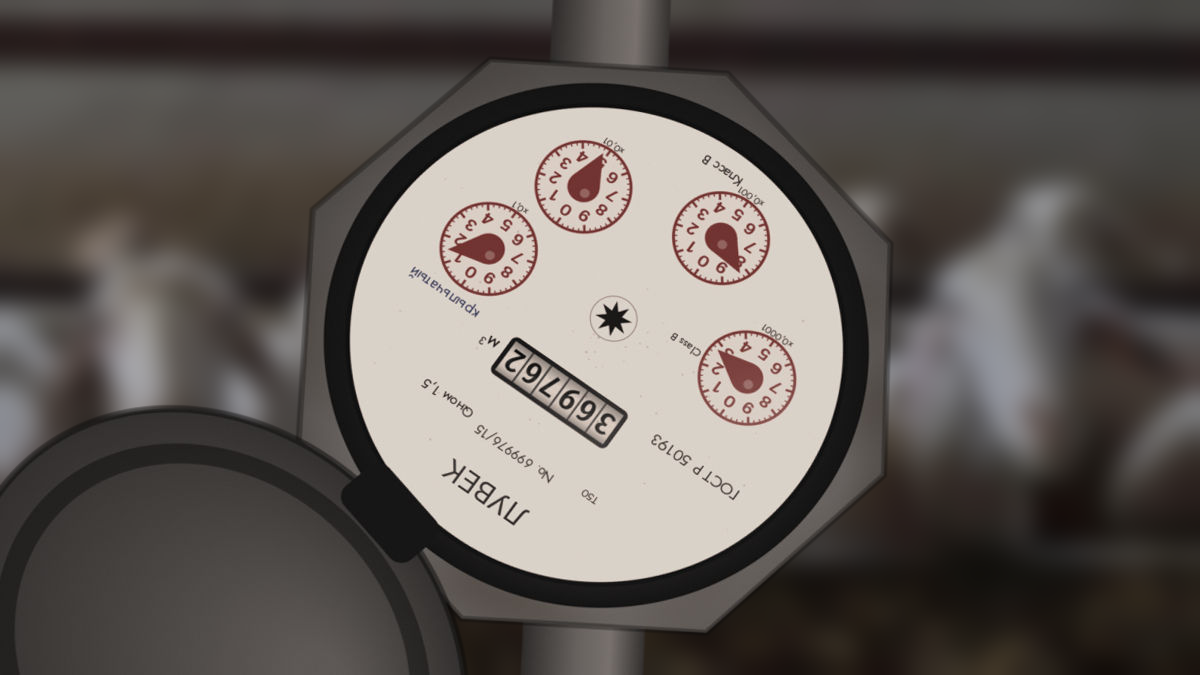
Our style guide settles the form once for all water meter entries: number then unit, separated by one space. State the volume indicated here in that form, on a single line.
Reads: 369762.1482 m³
